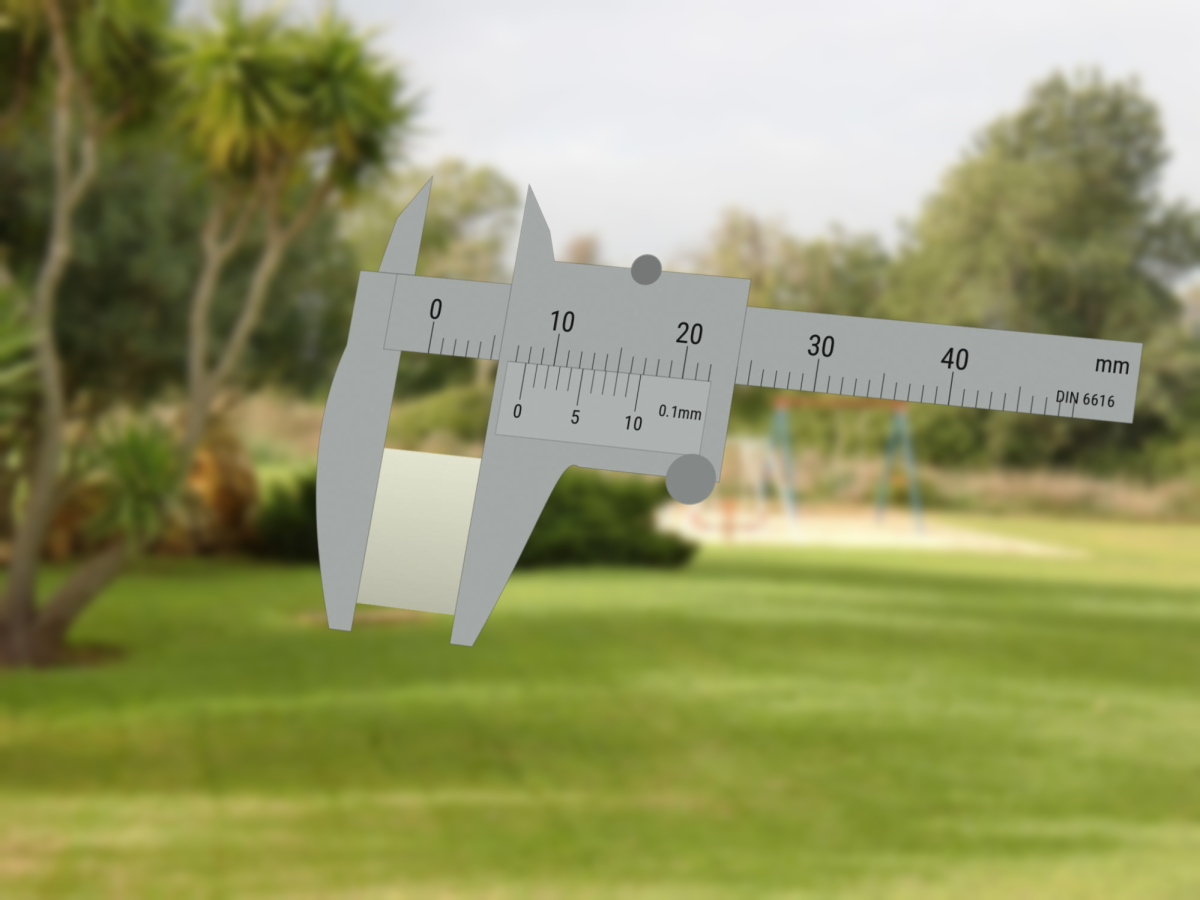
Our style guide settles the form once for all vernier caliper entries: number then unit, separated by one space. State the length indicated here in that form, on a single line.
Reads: 7.8 mm
